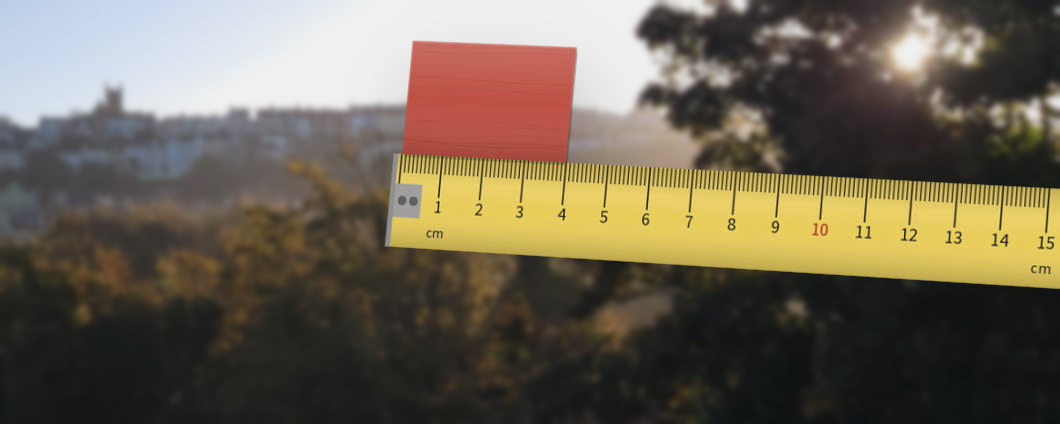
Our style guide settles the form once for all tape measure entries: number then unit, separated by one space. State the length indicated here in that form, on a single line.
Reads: 4 cm
